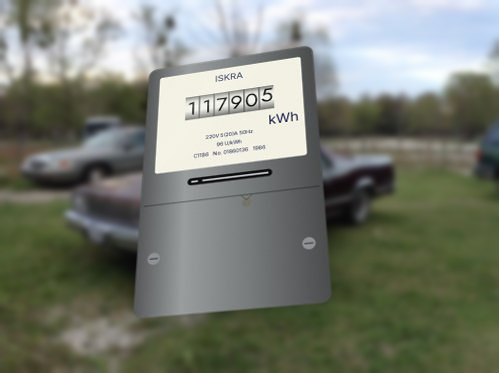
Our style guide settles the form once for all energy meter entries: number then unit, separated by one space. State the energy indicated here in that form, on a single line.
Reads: 117905 kWh
